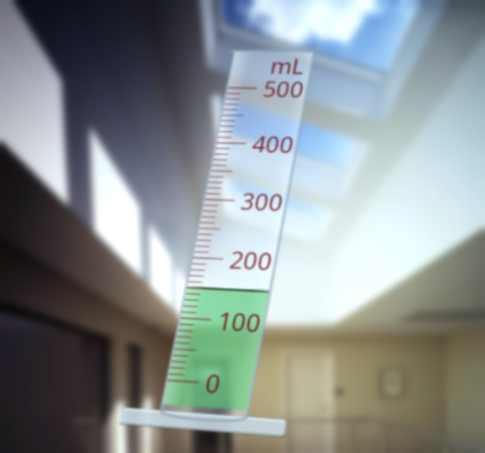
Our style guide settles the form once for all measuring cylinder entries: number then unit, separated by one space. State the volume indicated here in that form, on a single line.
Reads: 150 mL
